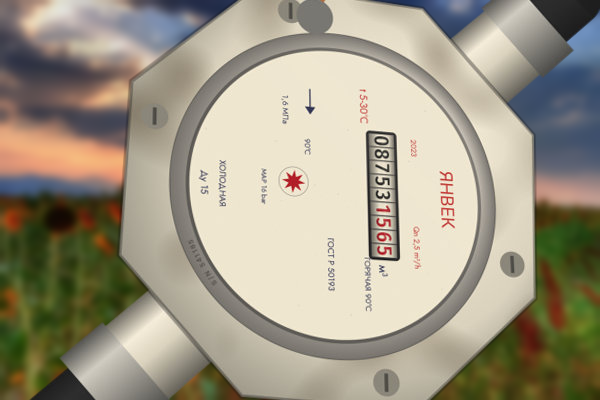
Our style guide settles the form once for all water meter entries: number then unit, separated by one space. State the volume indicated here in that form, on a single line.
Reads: 8753.1565 m³
